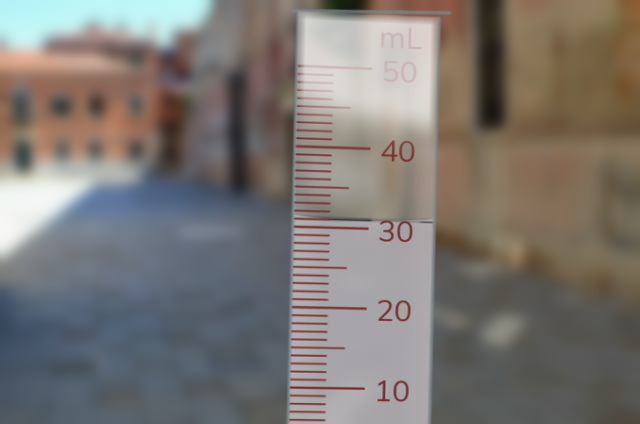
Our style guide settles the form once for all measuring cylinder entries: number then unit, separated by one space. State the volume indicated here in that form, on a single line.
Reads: 31 mL
